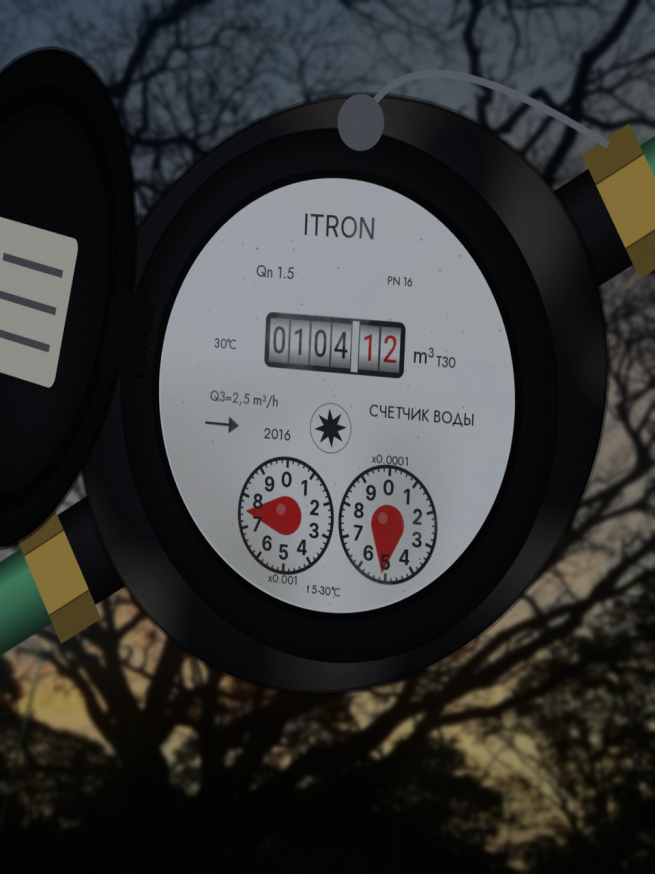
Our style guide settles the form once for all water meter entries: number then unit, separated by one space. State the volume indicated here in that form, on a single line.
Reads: 104.1275 m³
